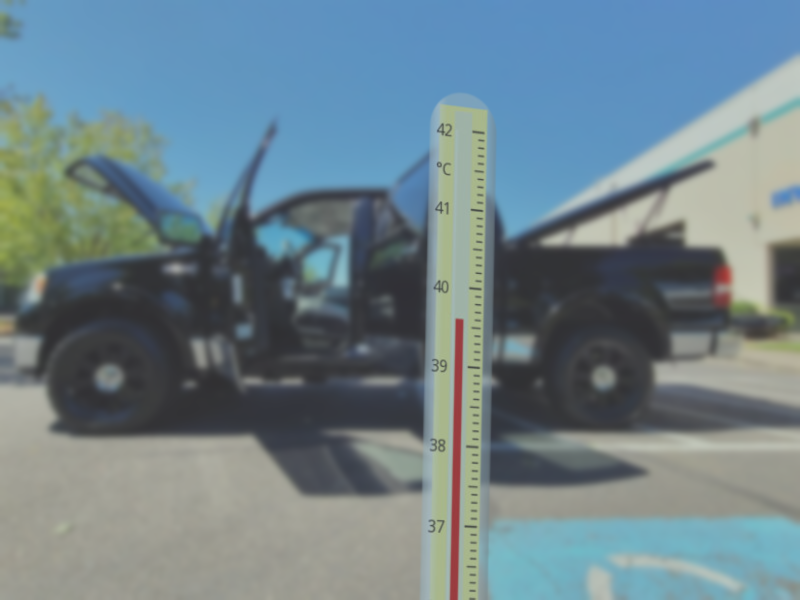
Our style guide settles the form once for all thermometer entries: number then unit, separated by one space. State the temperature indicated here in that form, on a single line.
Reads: 39.6 °C
